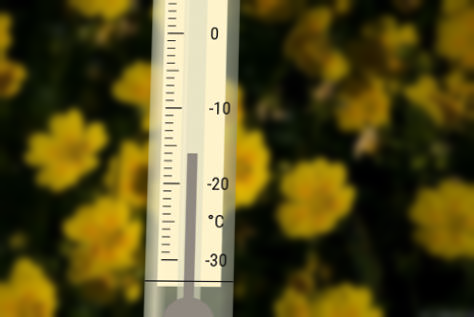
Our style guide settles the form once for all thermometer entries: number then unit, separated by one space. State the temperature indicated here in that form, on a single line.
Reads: -16 °C
